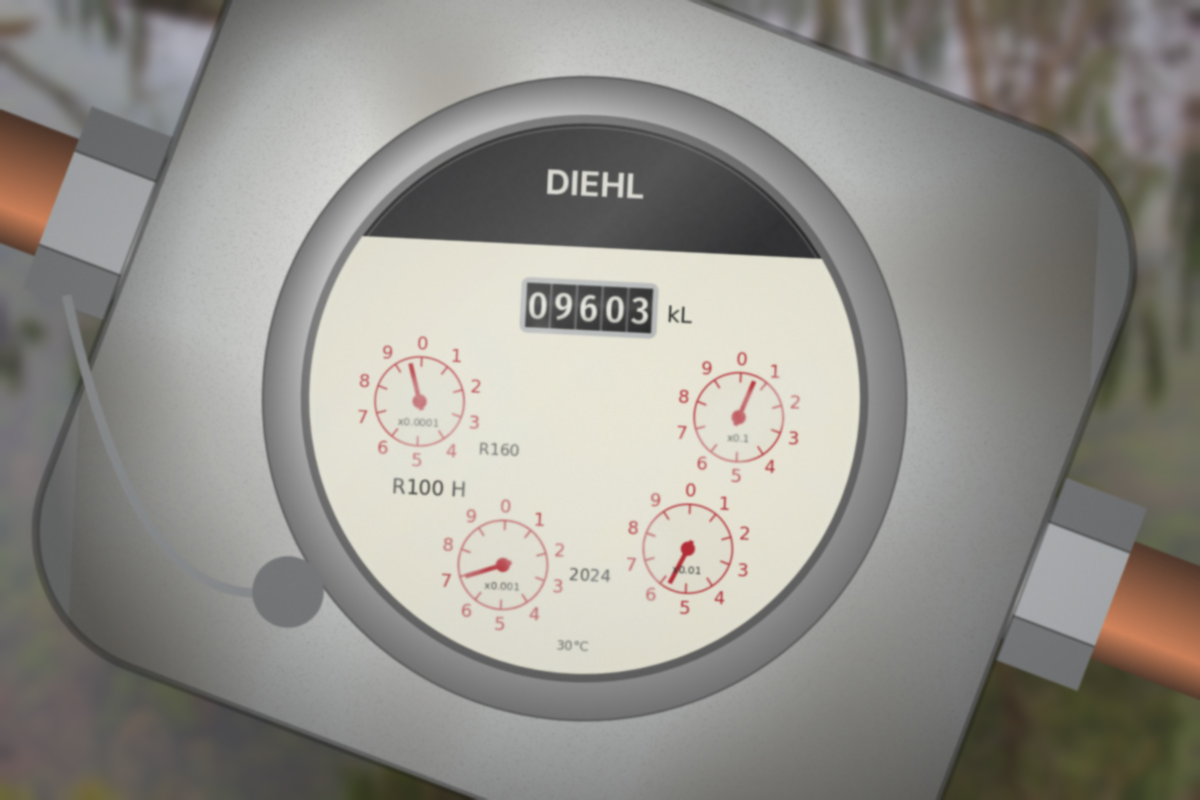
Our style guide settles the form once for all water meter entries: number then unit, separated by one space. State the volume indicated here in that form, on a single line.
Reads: 9603.0569 kL
